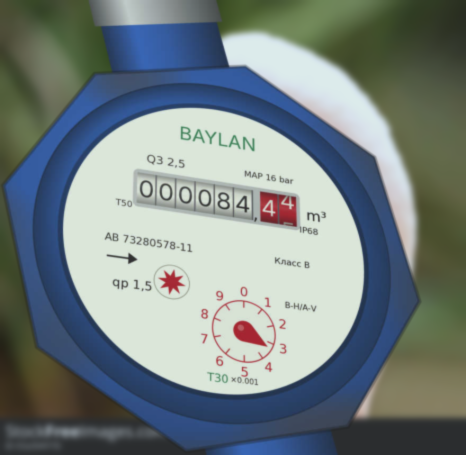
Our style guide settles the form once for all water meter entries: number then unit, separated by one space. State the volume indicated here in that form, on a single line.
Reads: 84.443 m³
